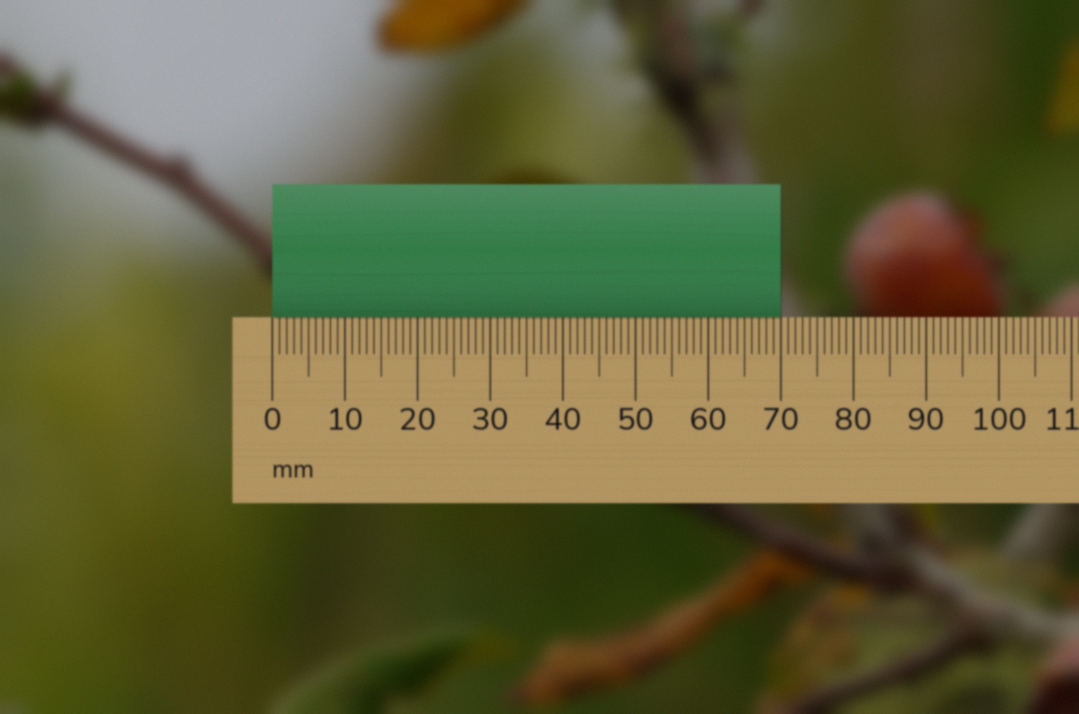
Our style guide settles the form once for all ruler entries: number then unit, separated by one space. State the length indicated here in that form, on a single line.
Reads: 70 mm
